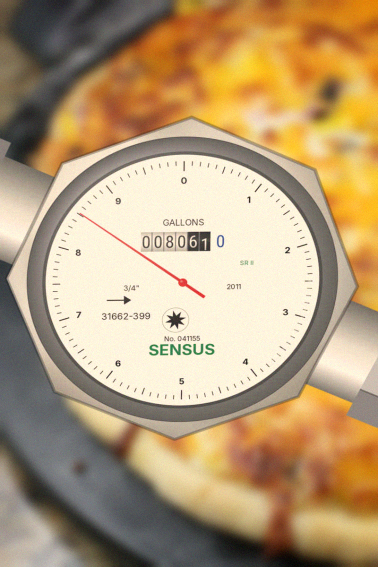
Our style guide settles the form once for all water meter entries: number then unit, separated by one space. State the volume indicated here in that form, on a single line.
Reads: 80608.5 gal
